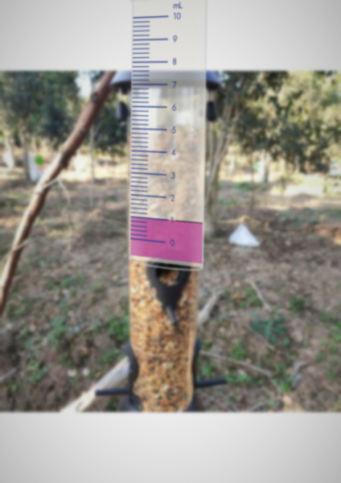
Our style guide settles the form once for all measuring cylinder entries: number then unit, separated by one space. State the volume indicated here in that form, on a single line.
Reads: 1 mL
